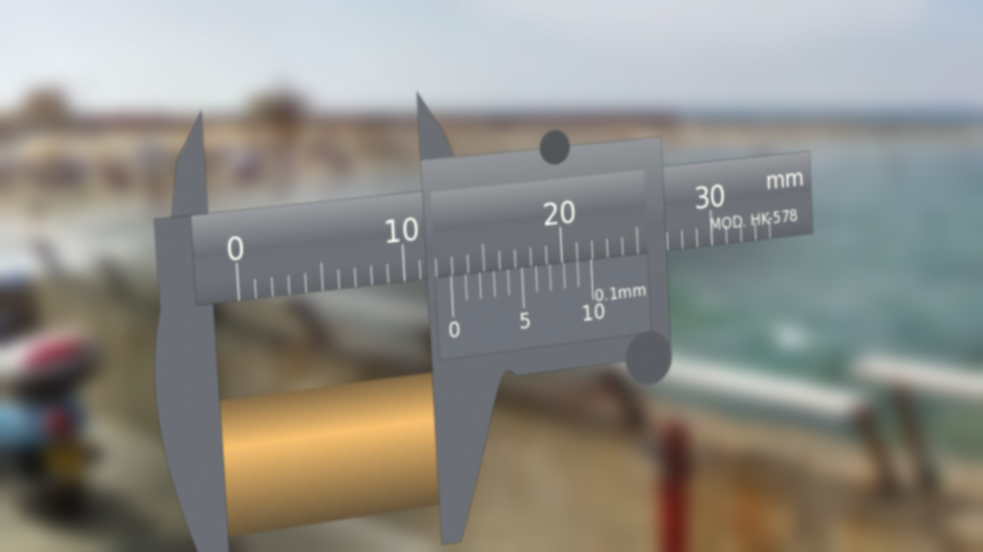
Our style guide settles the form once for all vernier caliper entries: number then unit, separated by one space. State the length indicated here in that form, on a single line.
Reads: 12.9 mm
